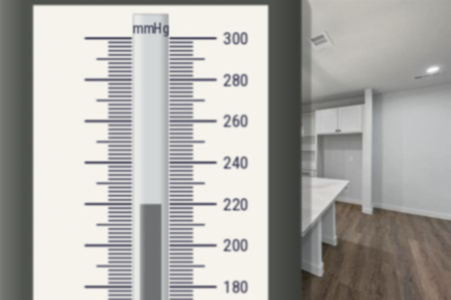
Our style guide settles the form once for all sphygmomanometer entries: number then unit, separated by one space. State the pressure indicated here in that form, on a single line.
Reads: 220 mmHg
